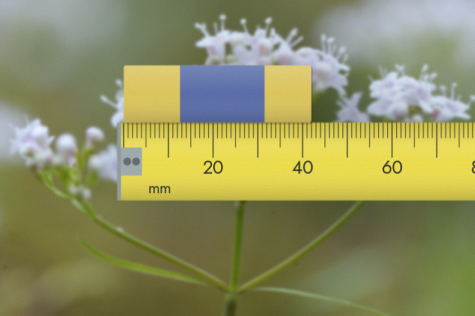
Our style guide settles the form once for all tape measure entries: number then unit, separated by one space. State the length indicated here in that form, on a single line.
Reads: 42 mm
